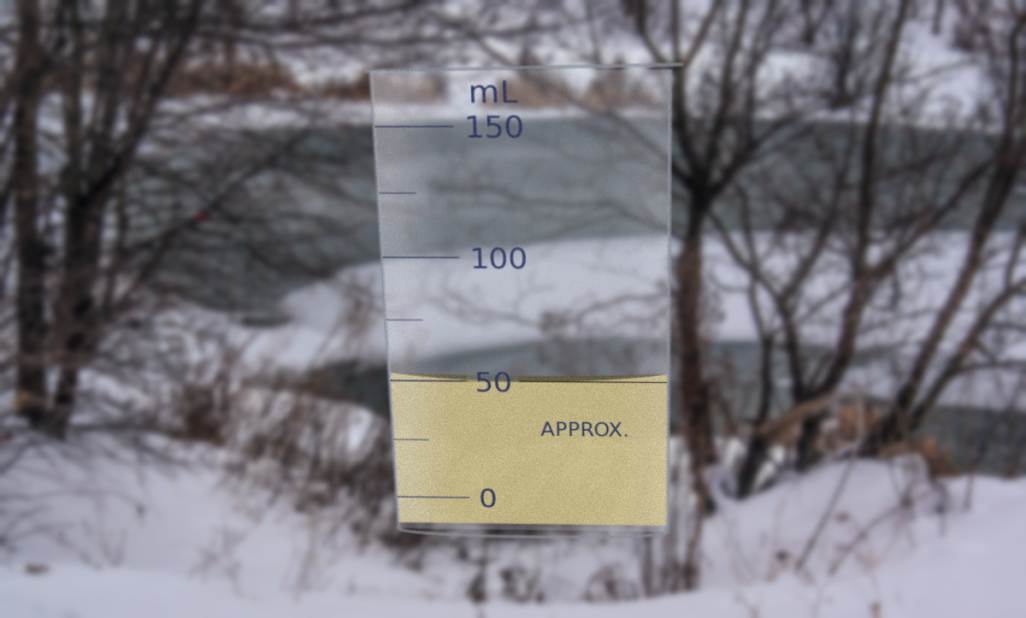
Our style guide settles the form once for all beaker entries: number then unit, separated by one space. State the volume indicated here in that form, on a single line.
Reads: 50 mL
